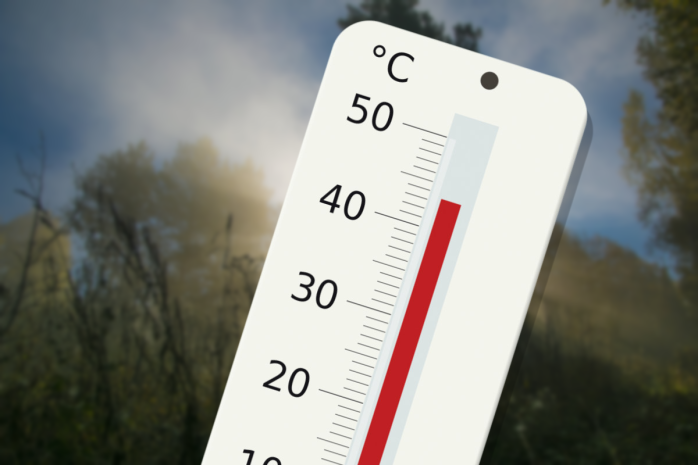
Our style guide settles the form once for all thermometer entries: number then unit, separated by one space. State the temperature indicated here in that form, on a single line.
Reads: 43.5 °C
